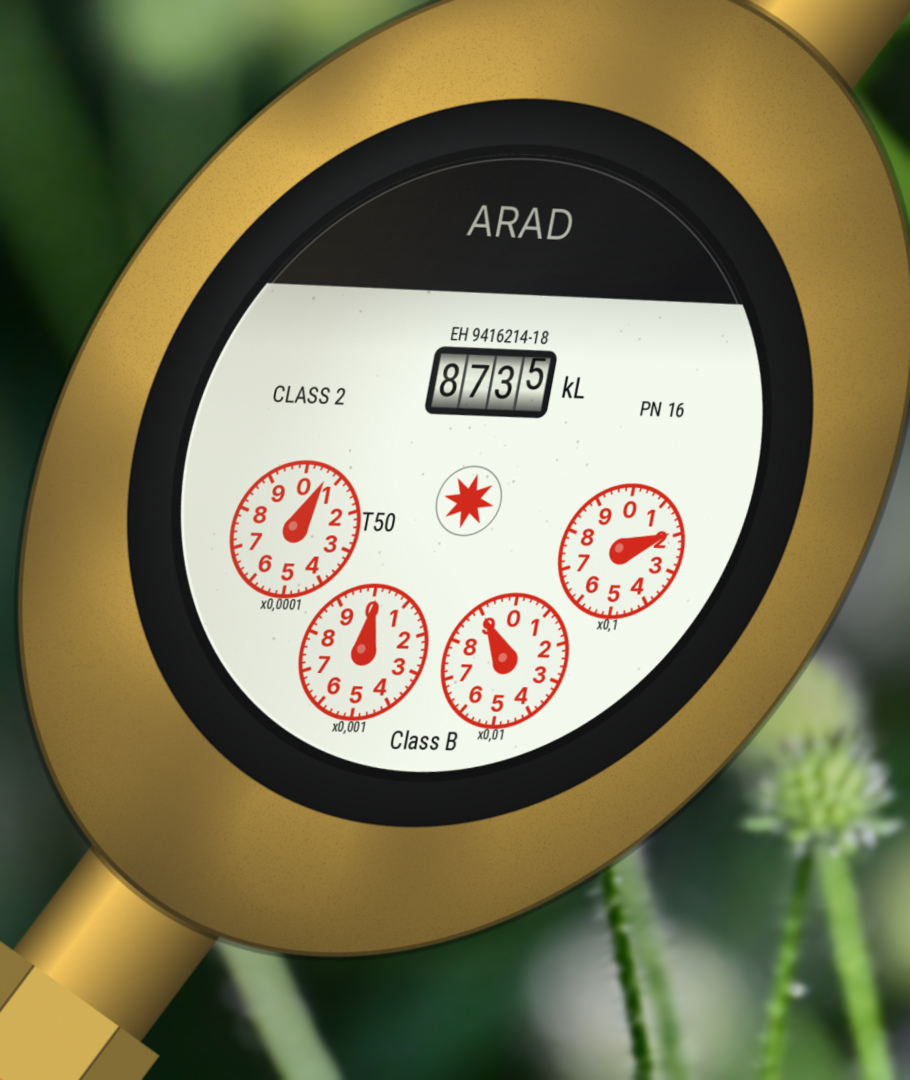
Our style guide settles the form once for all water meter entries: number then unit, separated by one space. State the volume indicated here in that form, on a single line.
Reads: 8735.1900 kL
